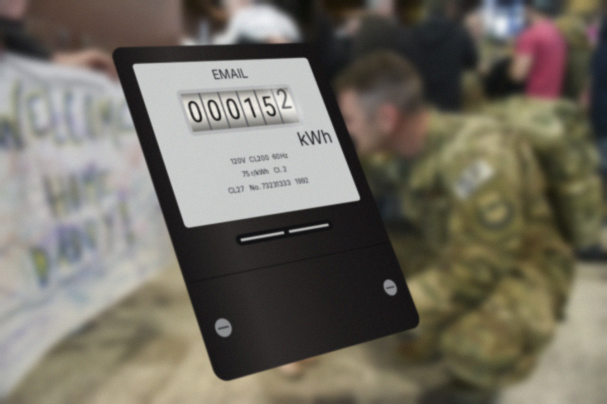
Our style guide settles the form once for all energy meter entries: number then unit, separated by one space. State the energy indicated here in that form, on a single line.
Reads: 152 kWh
